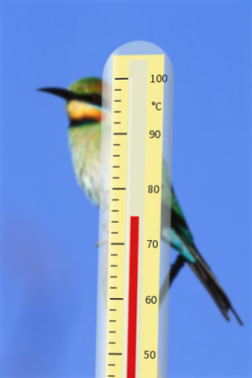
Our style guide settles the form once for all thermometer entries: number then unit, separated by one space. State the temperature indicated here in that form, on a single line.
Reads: 75 °C
